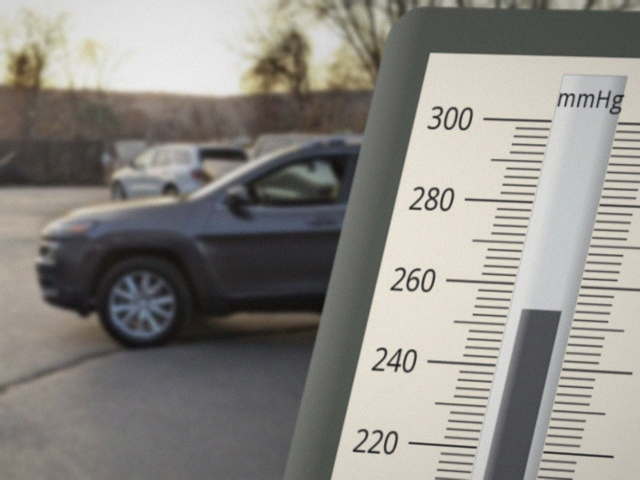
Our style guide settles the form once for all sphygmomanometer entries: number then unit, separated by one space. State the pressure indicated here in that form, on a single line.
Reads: 254 mmHg
